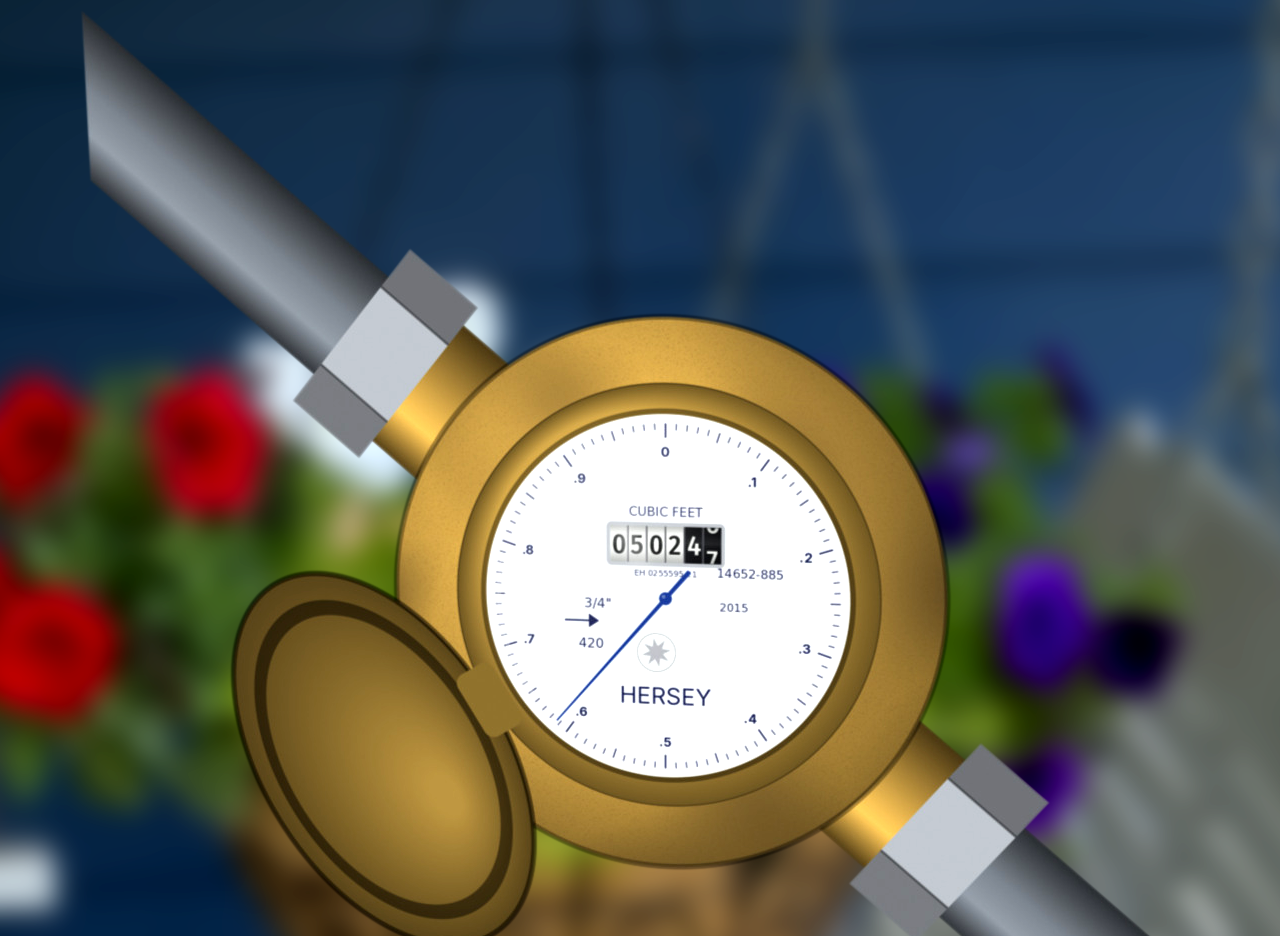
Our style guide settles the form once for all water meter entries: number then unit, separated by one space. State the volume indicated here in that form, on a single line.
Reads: 50246.61 ft³
